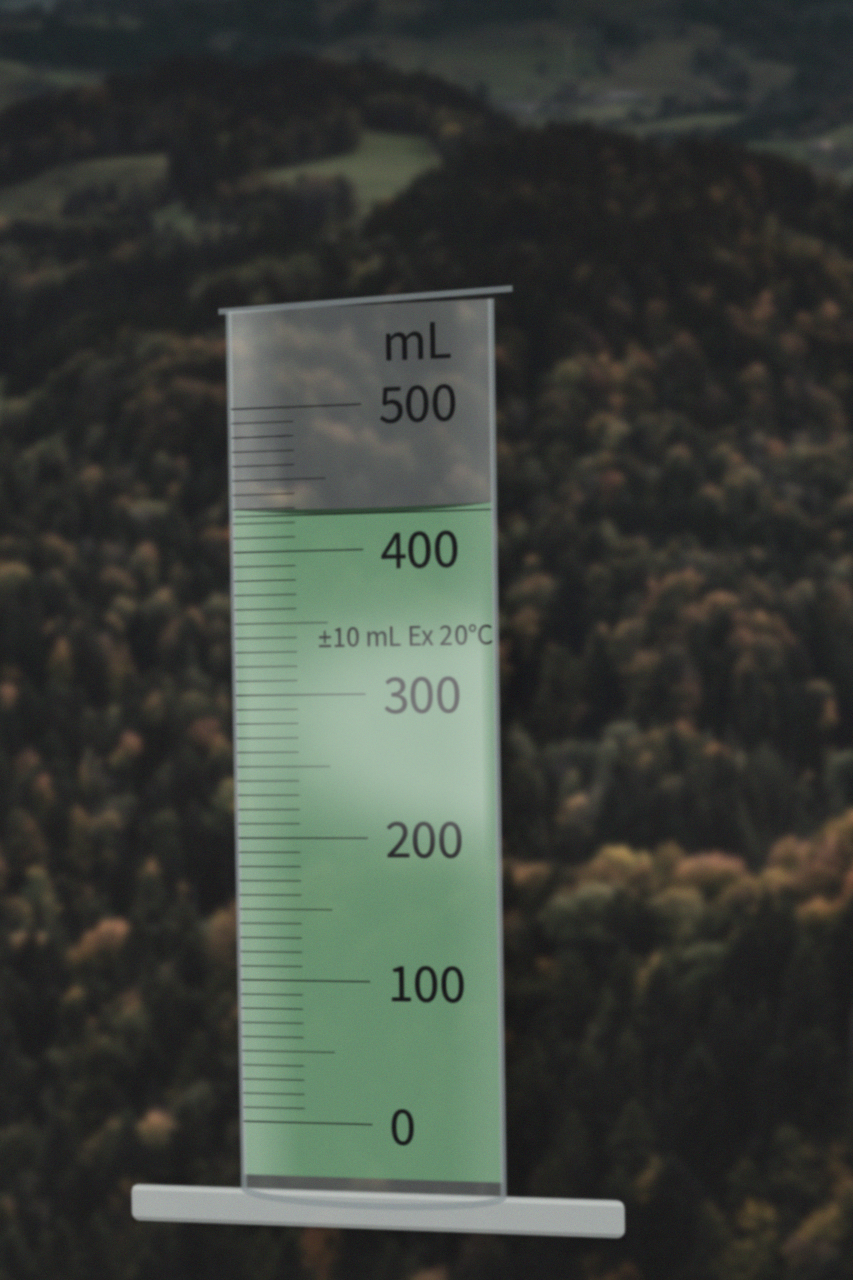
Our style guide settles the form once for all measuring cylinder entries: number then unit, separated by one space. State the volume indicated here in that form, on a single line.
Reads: 425 mL
